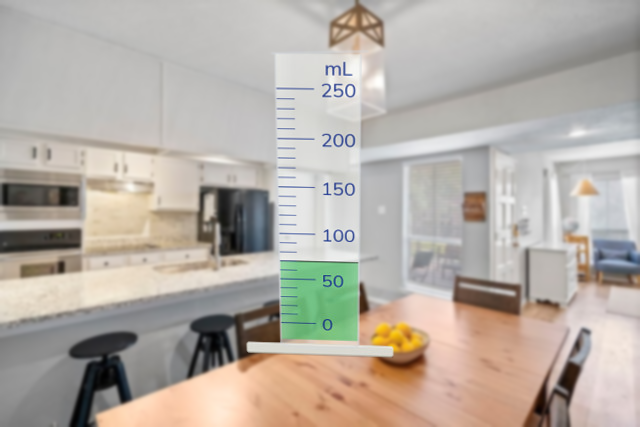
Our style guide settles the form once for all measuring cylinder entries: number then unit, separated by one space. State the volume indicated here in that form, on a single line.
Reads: 70 mL
